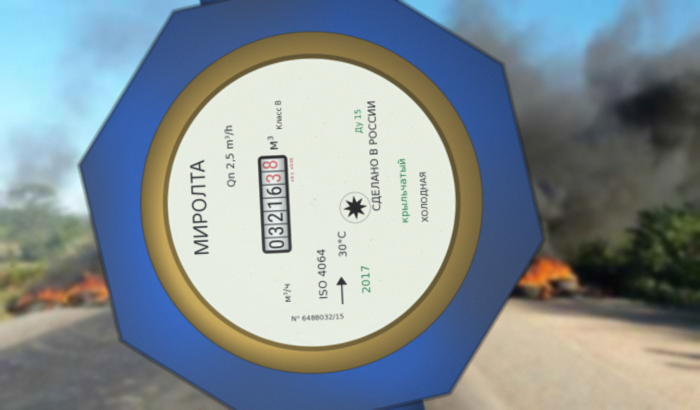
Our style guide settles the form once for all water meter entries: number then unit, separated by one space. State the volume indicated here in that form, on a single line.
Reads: 3216.38 m³
